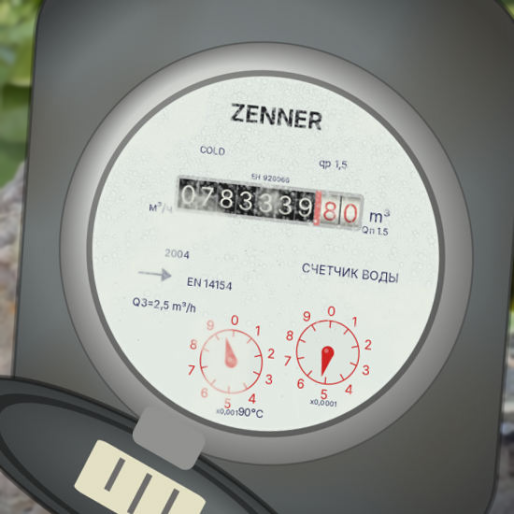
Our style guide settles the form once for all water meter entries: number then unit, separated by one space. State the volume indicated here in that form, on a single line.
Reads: 783339.7995 m³
